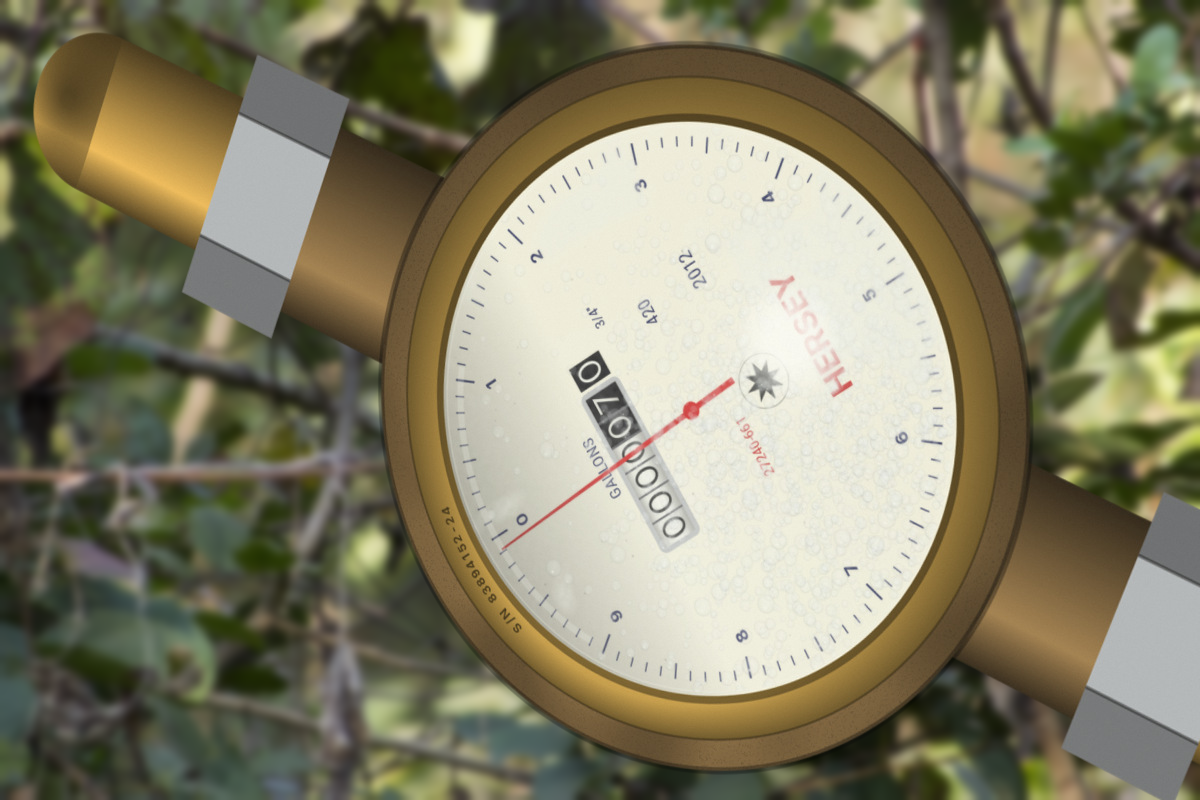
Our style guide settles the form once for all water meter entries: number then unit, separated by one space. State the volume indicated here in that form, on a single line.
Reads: 69.9 gal
